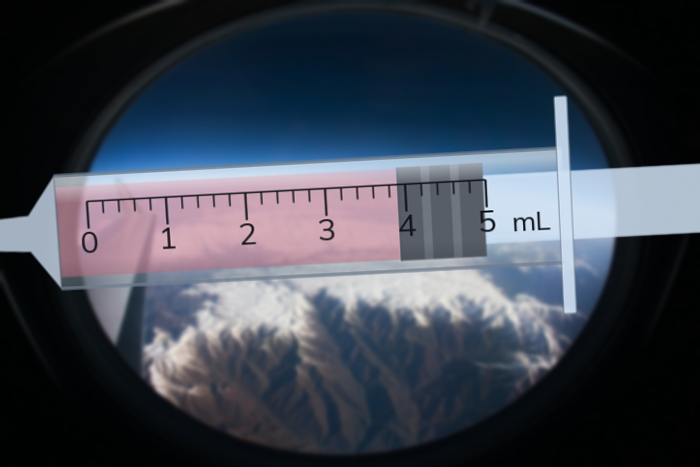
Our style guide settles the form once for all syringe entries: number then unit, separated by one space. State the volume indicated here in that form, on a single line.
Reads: 3.9 mL
